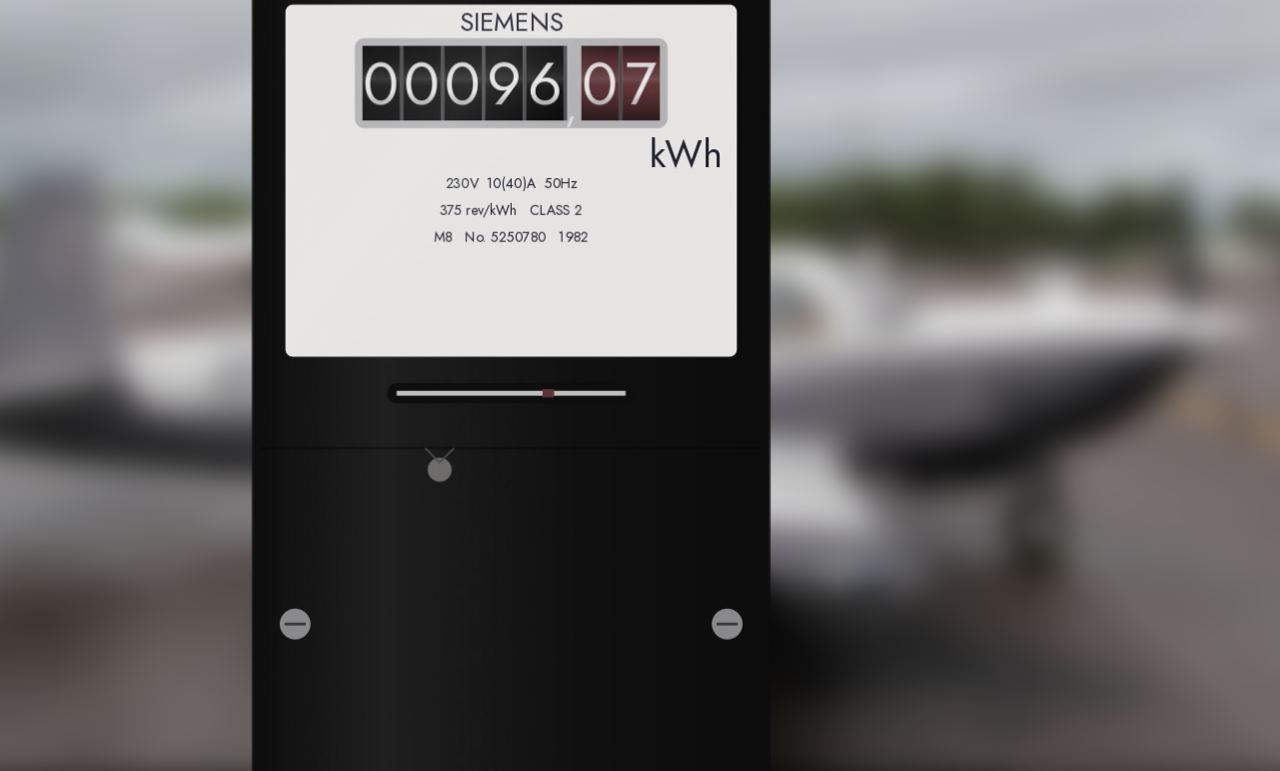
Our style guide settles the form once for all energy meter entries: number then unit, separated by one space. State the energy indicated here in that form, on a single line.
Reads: 96.07 kWh
